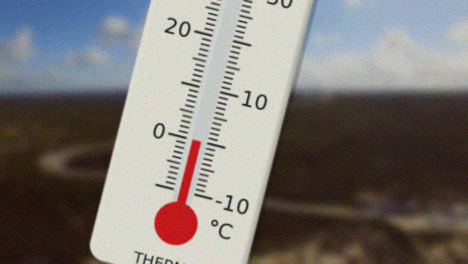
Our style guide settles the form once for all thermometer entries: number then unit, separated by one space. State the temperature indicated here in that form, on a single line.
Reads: 0 °C
